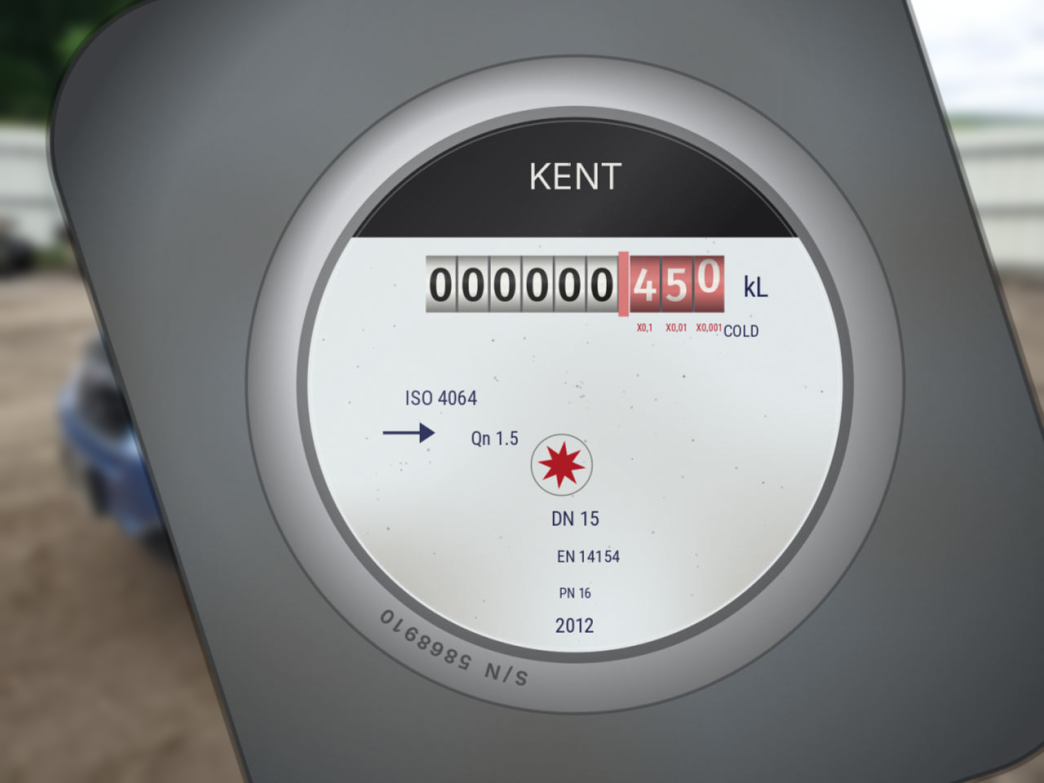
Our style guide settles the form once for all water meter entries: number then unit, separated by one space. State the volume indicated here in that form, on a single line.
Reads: 0.450 kL
